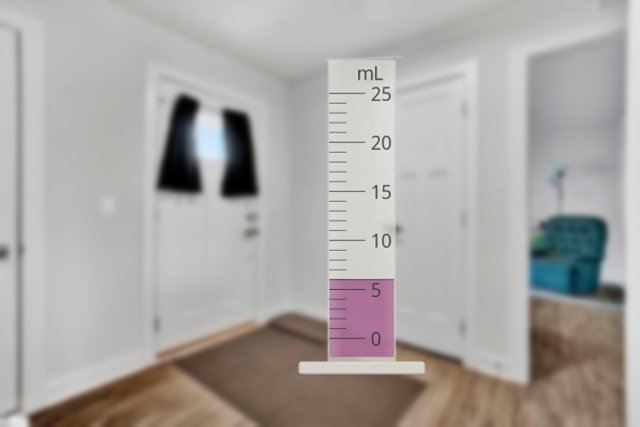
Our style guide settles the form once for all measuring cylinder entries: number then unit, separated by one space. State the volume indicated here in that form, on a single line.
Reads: 6 mL
